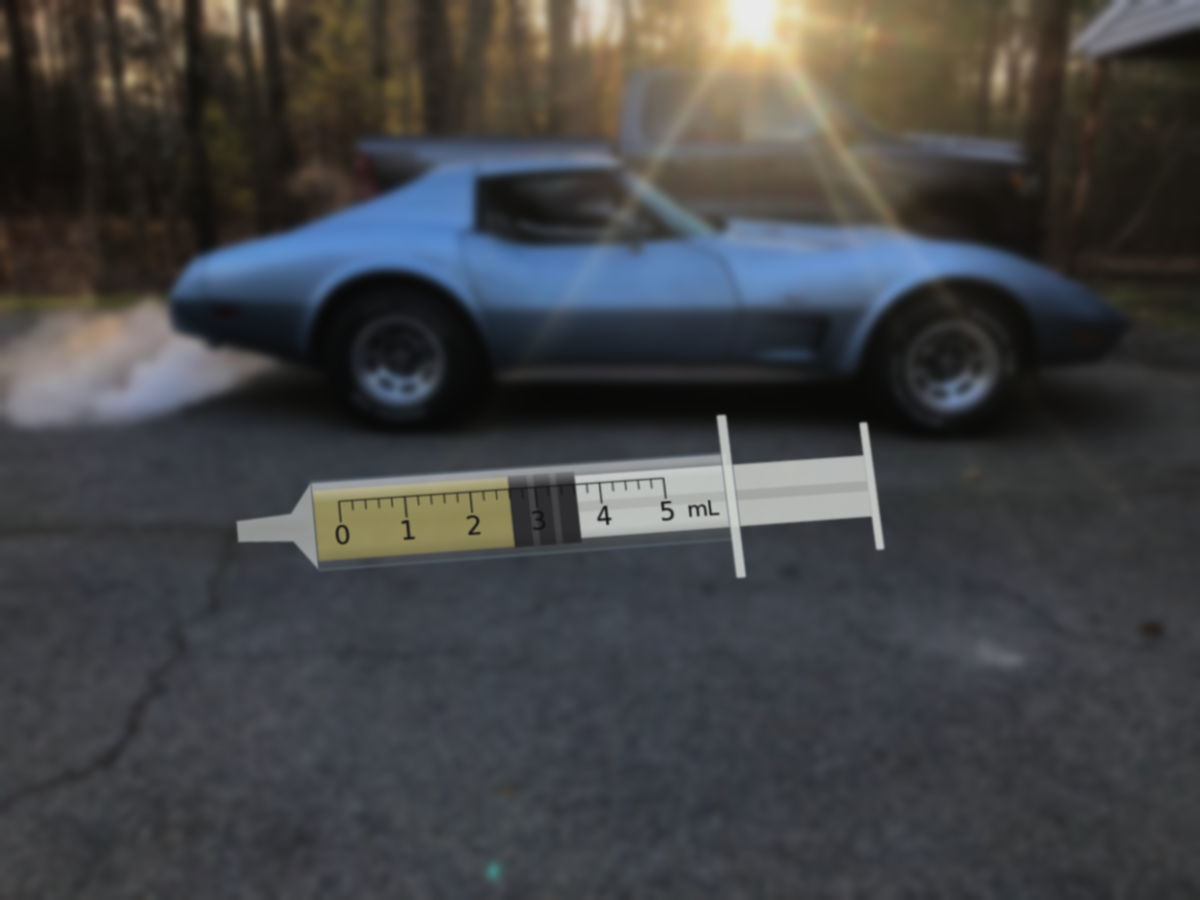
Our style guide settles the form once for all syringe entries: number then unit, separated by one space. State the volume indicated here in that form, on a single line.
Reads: 2.6 mL
